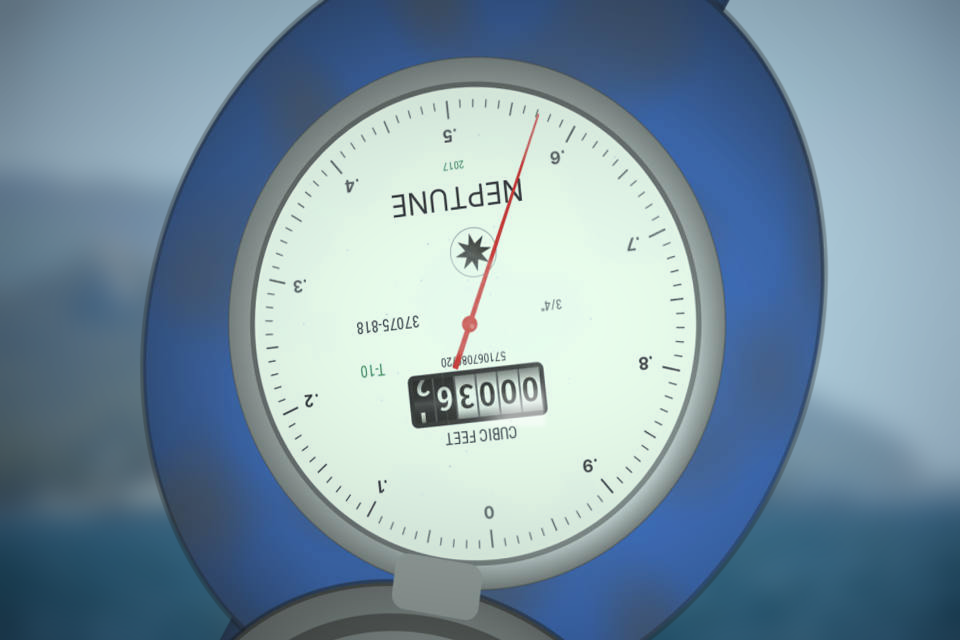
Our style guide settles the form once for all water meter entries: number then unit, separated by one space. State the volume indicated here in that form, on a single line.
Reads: 361.57 ft³
